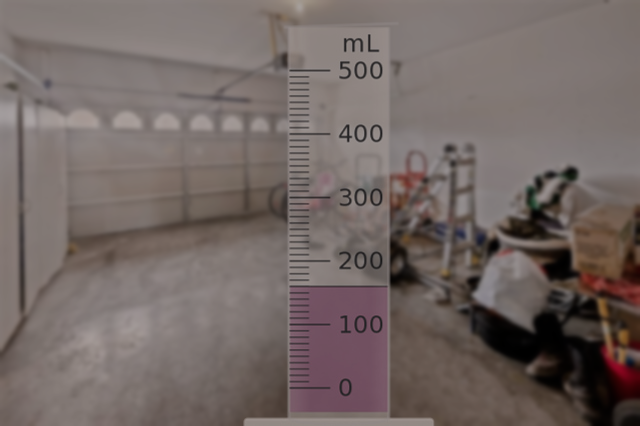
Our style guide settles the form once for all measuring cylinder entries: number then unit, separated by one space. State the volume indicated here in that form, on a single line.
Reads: 160 mL
